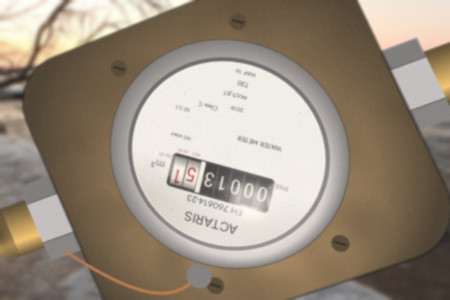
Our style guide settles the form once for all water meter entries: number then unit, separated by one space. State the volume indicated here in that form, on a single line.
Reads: 13.51 m³
